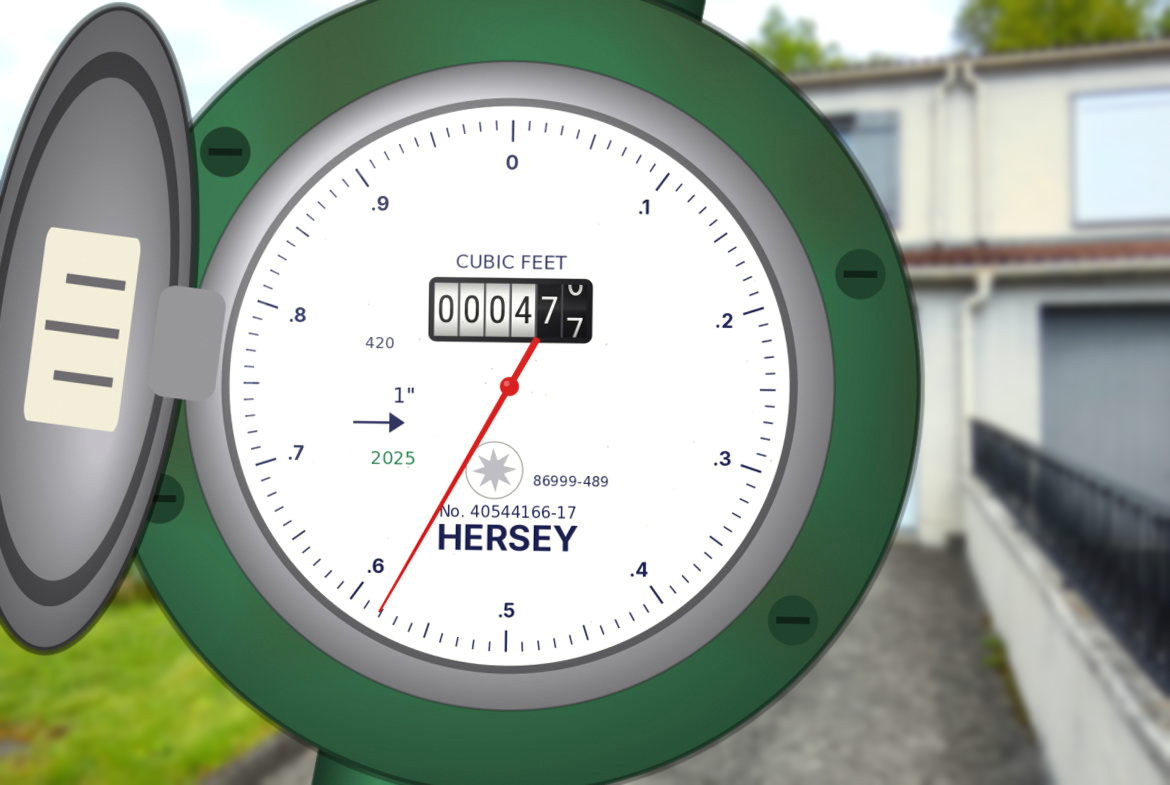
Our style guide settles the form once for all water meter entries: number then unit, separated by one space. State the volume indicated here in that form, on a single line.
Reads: 476.58 ft³
